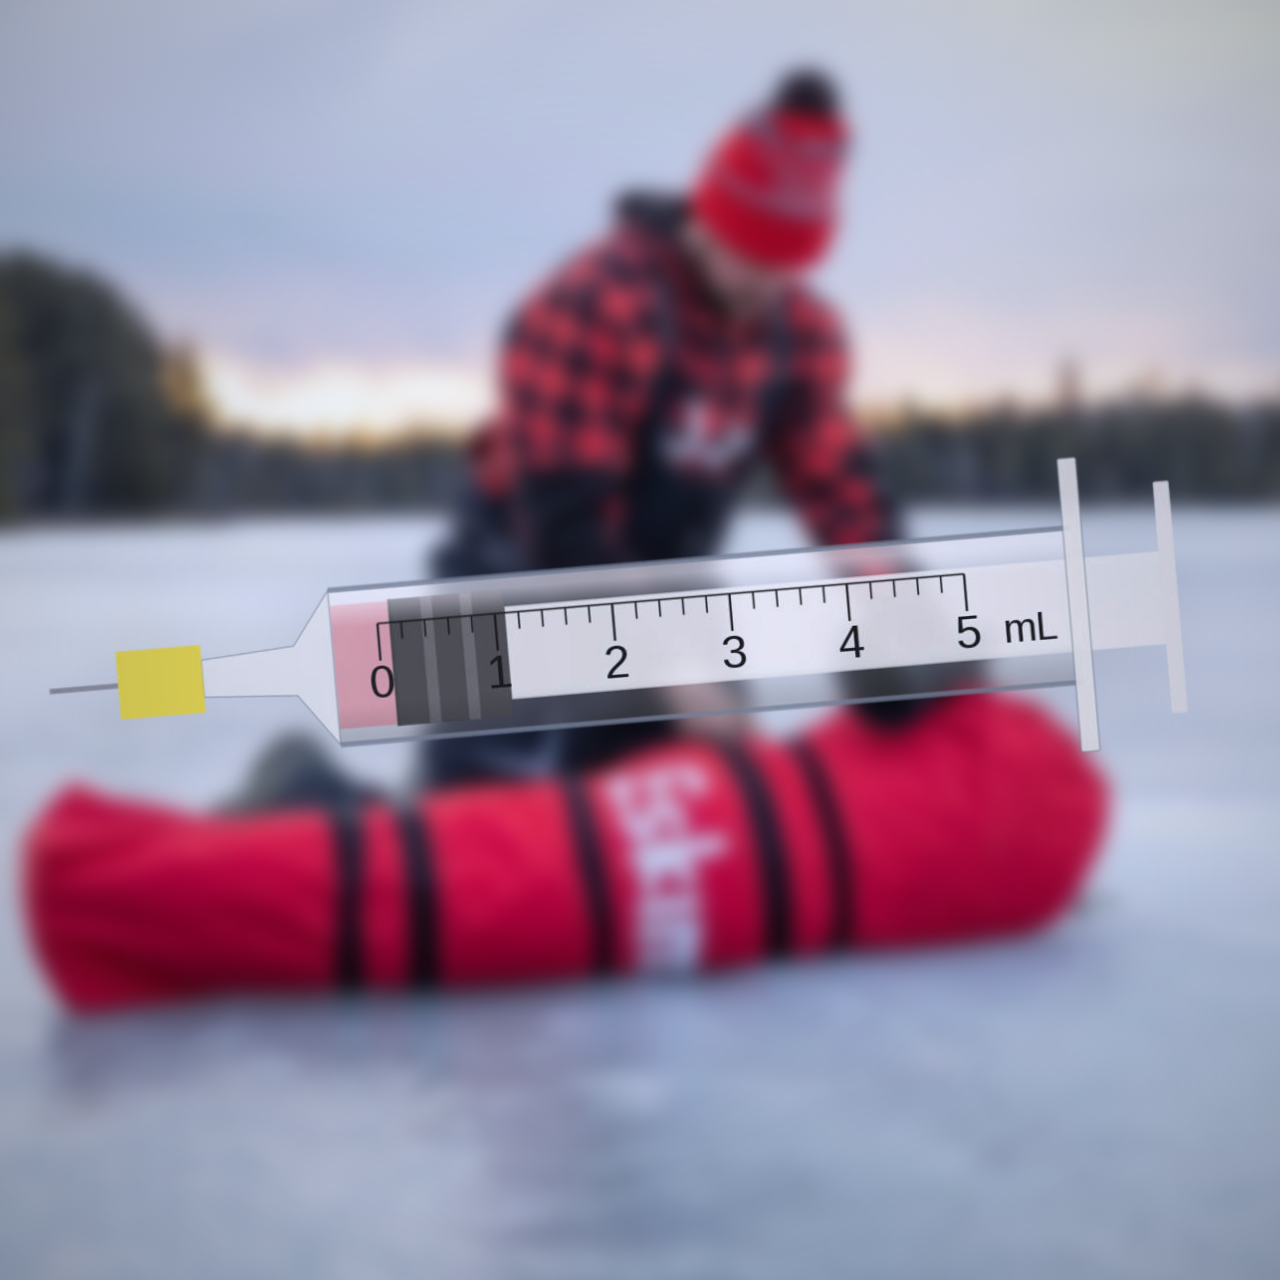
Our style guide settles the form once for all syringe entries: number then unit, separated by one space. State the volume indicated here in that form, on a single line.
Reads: 0.1 mL
